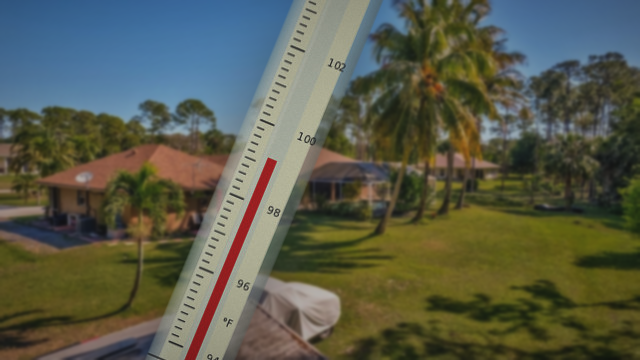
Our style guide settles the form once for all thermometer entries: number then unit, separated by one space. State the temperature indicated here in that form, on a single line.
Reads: 99.2 °F
